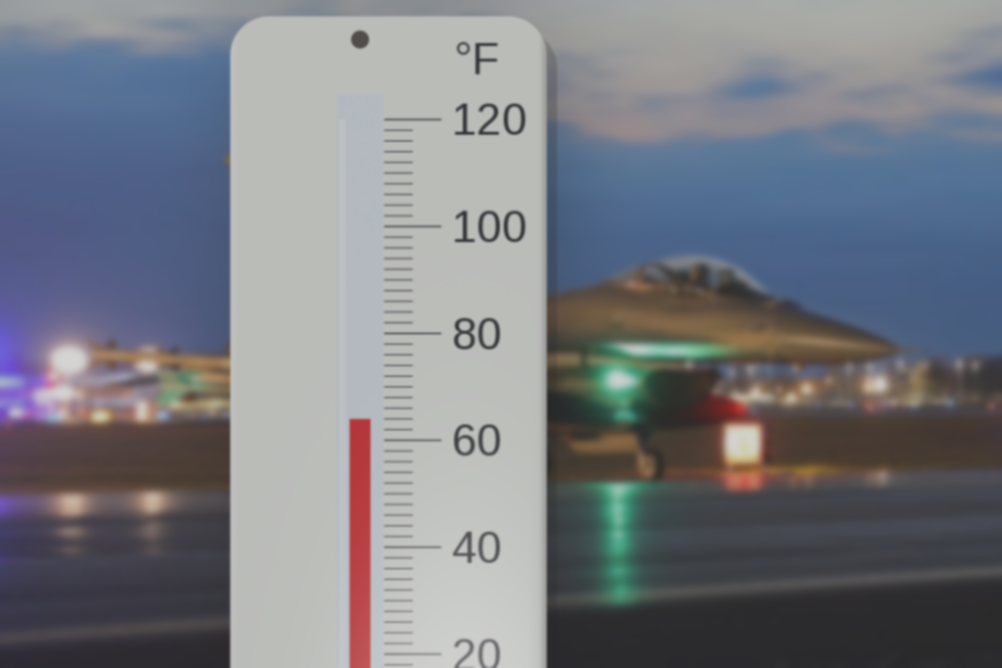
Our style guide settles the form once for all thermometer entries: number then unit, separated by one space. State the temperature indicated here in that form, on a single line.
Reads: 64 °F
